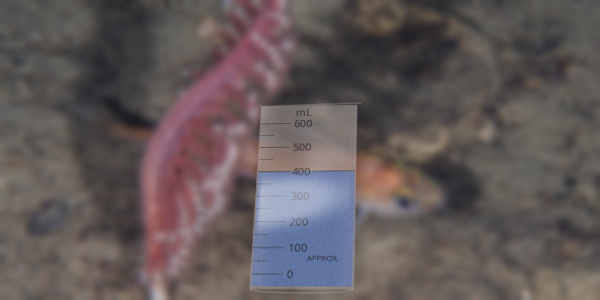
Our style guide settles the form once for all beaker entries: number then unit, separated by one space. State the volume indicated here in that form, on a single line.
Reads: 400 mL
